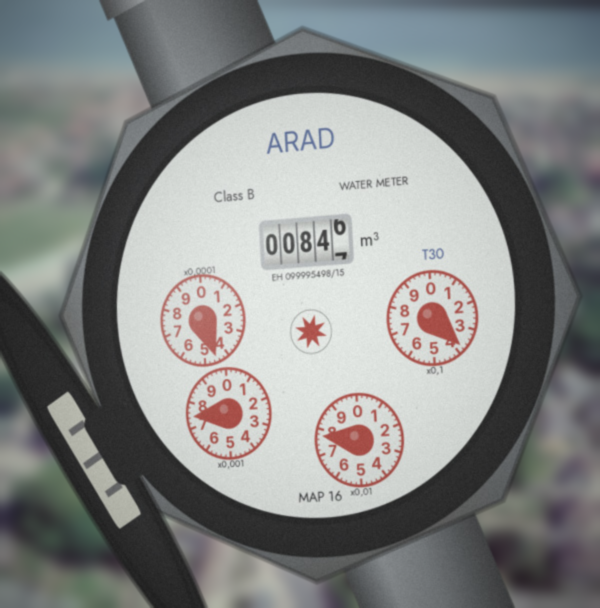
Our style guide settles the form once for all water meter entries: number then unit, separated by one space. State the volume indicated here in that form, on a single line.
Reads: 846.3774 m³
